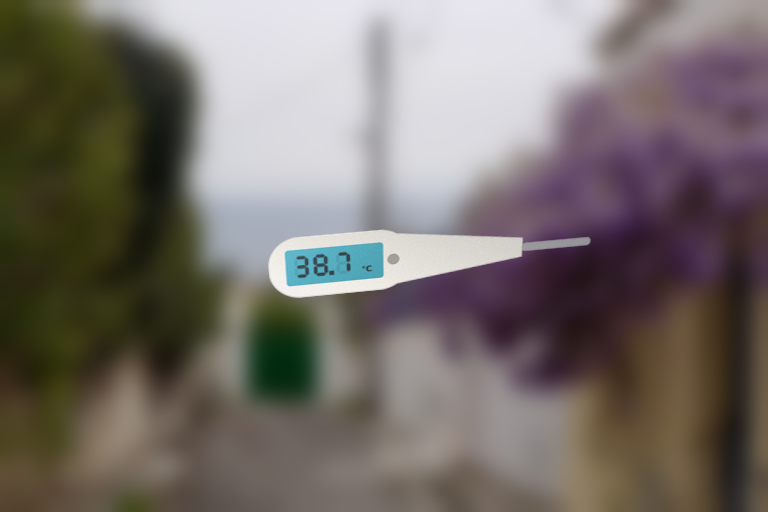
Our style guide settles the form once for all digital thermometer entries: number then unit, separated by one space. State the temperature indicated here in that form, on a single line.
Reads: 38.7 °C
